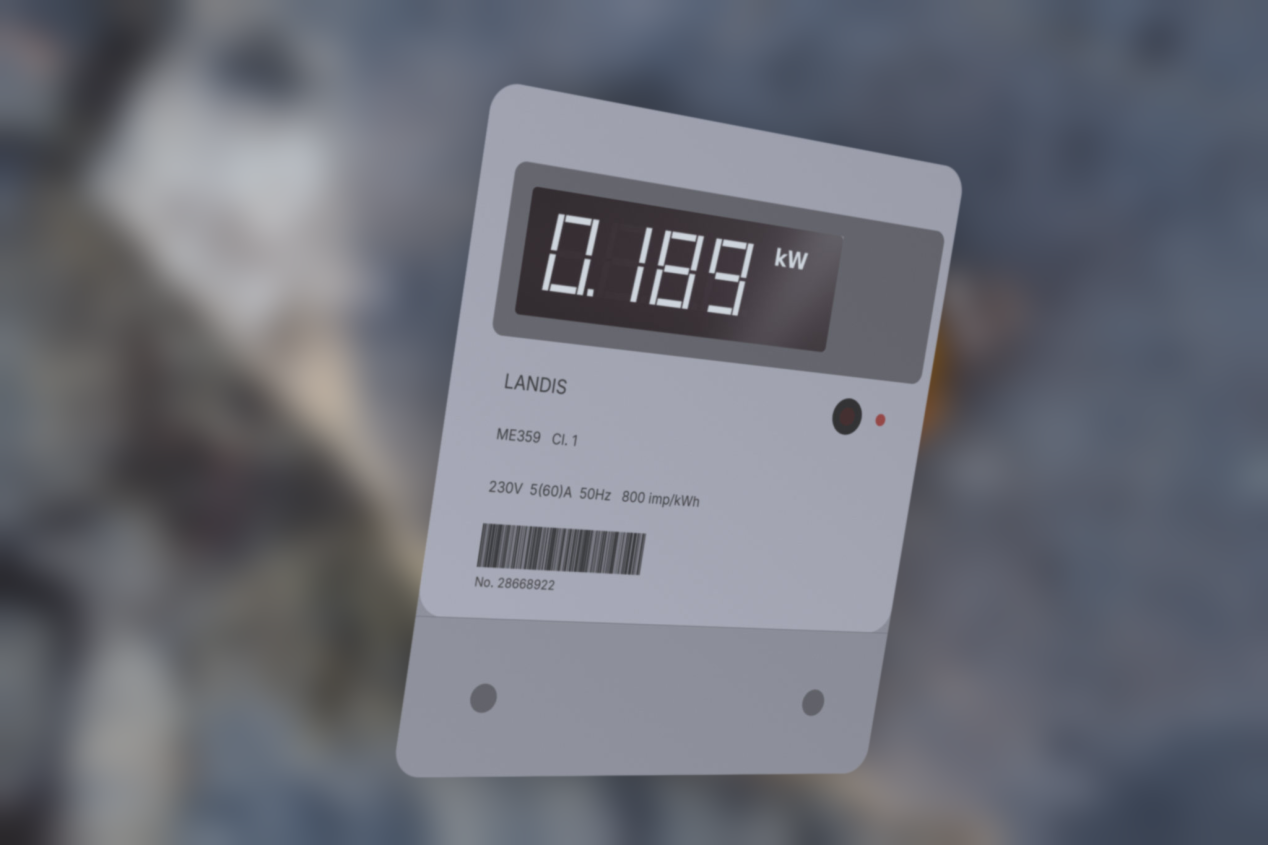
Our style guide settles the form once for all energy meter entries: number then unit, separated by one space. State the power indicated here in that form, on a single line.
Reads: 0.189 kW
